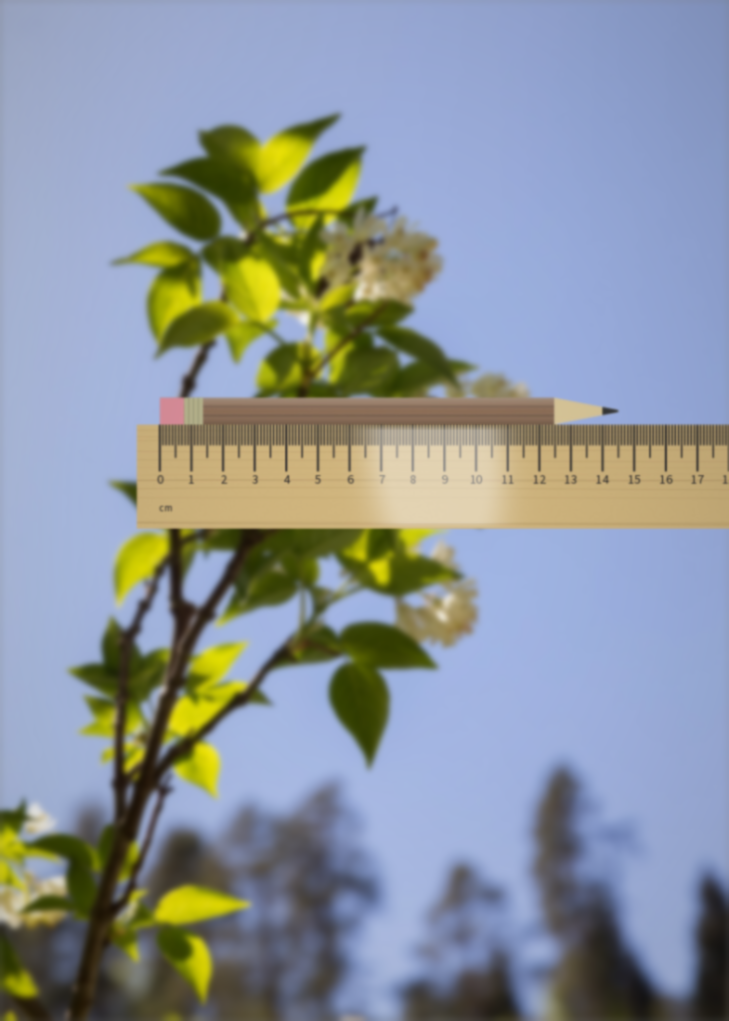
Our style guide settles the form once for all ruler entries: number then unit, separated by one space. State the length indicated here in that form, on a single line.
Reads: 14.5 cm
